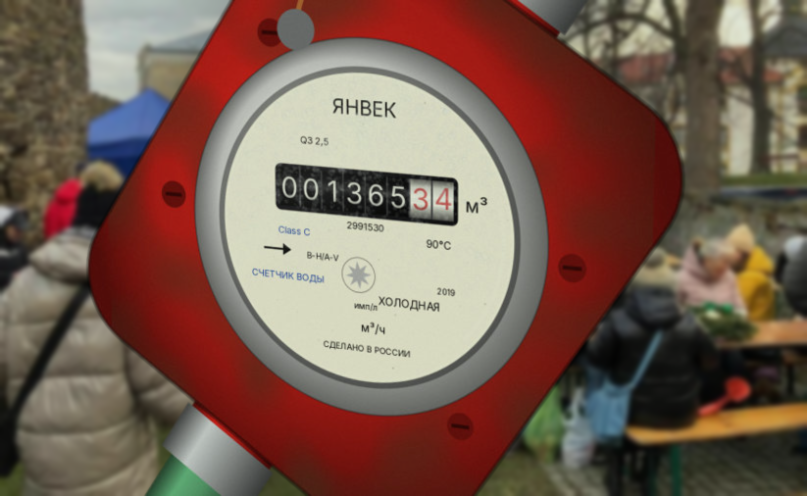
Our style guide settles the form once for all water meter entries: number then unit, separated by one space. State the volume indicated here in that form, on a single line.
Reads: 1365.34 m³
